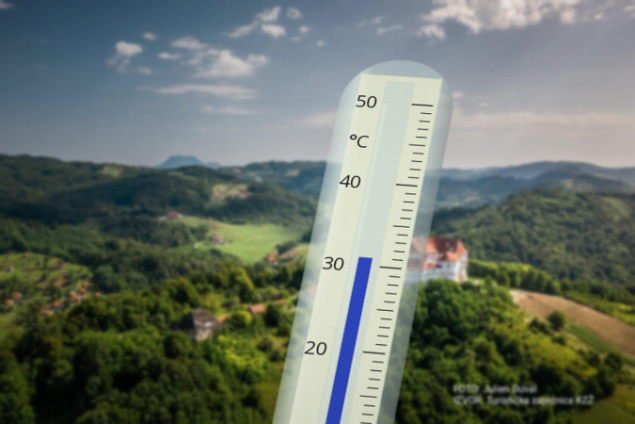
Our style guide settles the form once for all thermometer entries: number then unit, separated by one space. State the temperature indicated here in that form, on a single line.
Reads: 31 °C
